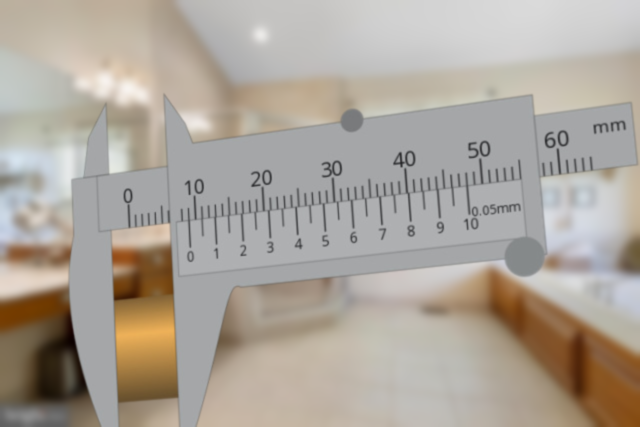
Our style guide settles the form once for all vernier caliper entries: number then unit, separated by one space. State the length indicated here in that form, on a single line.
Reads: 9.0 mm
